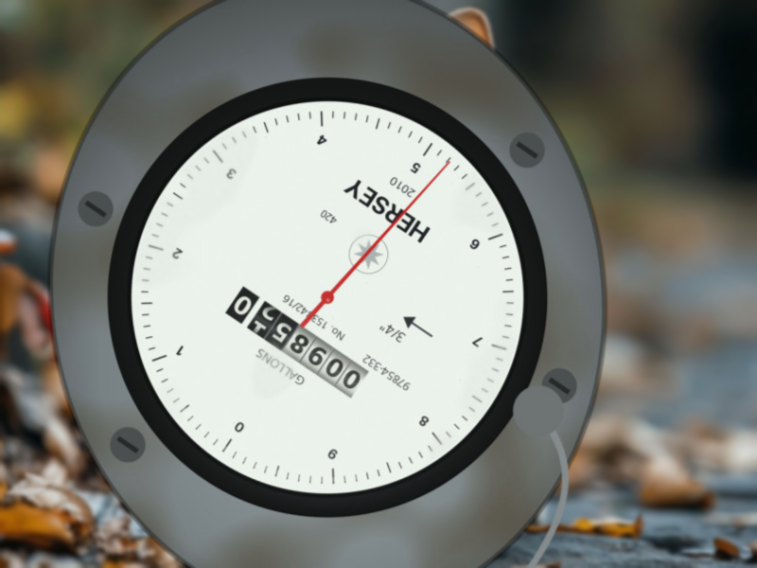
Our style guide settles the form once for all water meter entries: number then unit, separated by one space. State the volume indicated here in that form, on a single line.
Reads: 98515.2 gal
